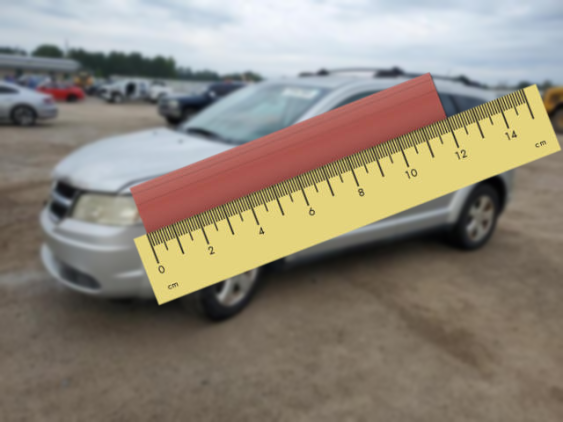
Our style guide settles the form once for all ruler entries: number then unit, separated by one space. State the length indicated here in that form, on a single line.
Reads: 12 cm
